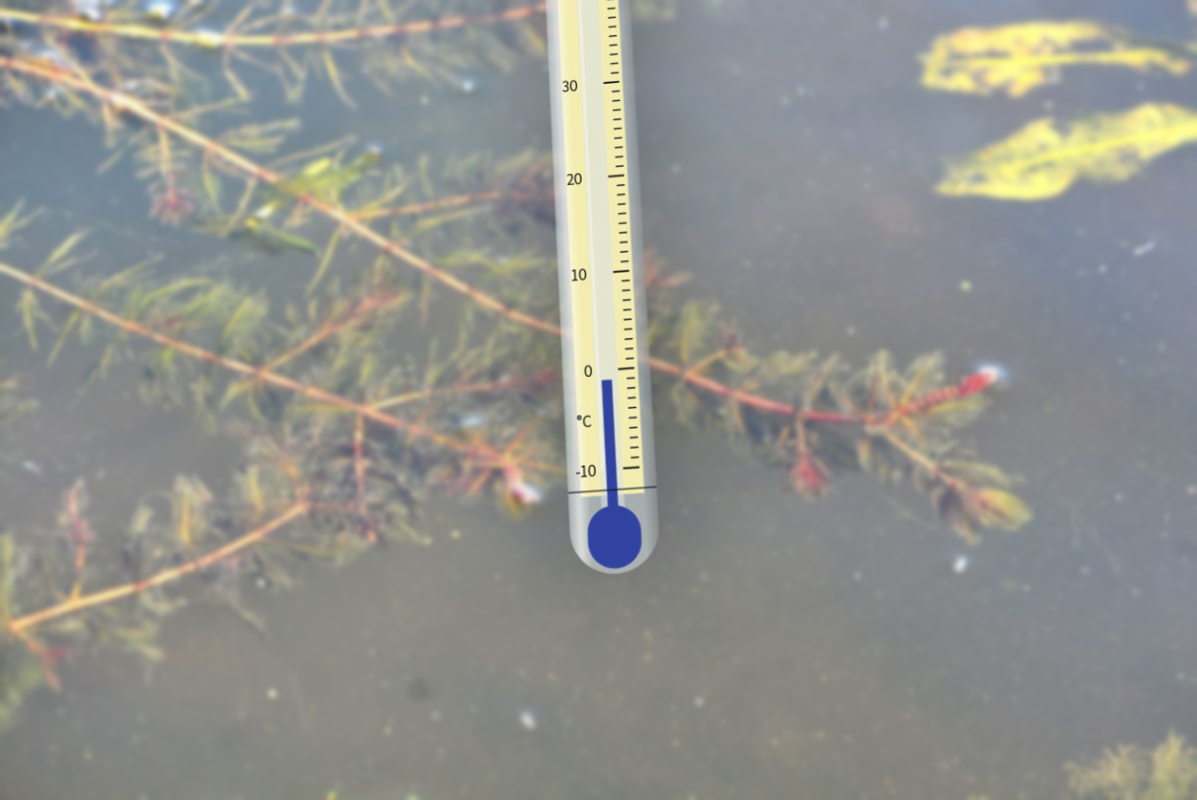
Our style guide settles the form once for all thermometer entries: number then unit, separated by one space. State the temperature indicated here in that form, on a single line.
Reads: -1 °C
